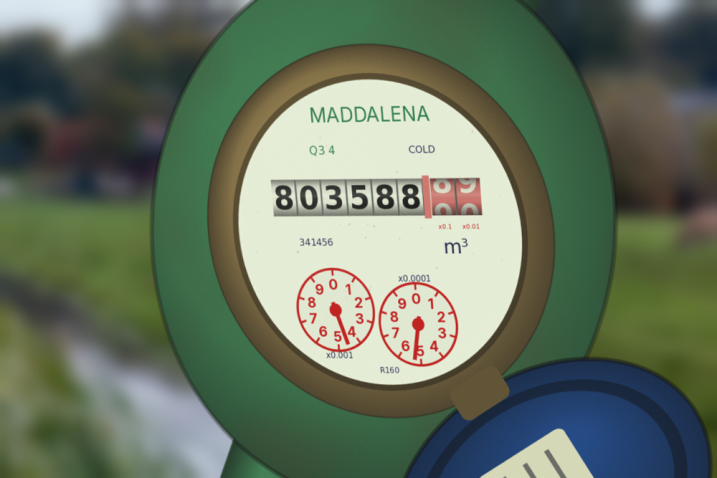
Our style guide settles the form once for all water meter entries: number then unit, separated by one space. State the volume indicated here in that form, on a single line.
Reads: 803588.8945 m³
